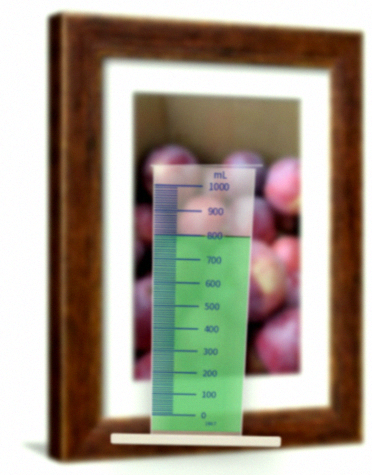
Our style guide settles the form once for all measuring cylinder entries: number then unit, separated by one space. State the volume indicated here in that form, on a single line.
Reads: 800 mL
